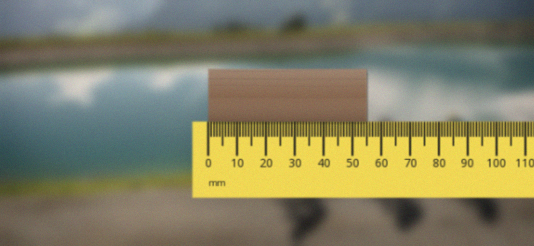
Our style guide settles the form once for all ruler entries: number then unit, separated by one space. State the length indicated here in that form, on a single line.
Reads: 55 mm
